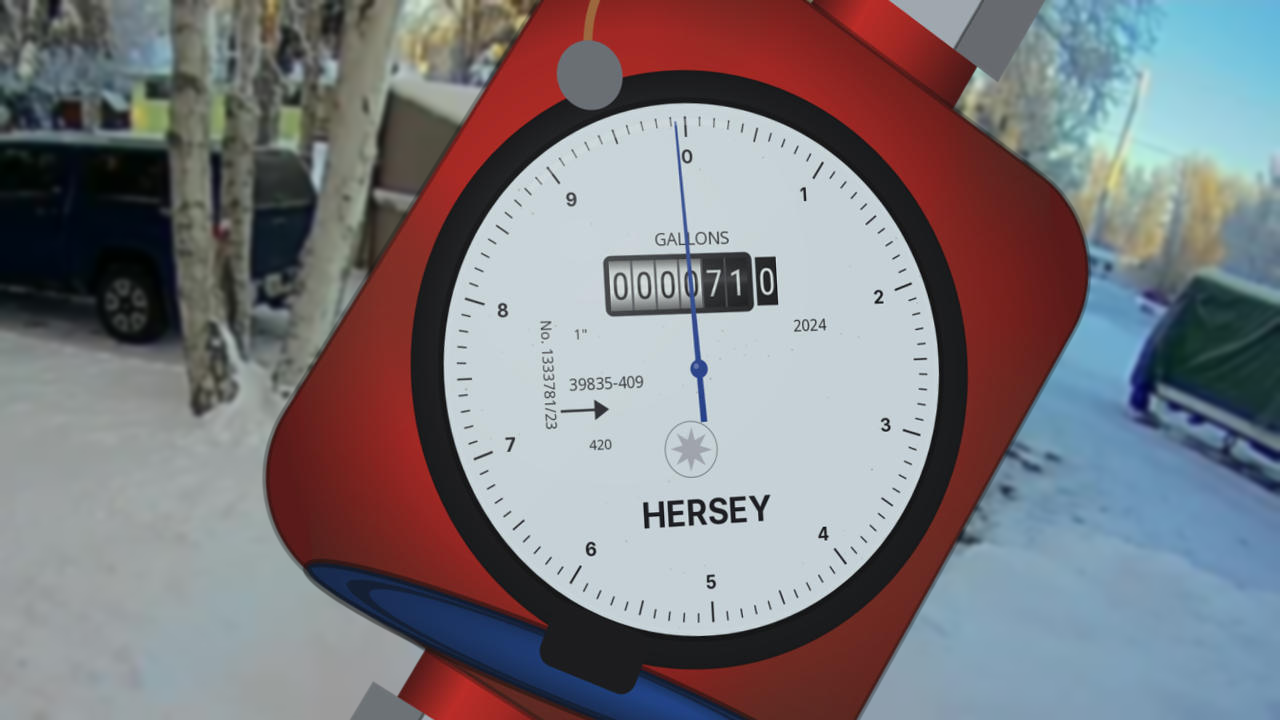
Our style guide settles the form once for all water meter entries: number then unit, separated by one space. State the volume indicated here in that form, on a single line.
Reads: 709.9 gal
